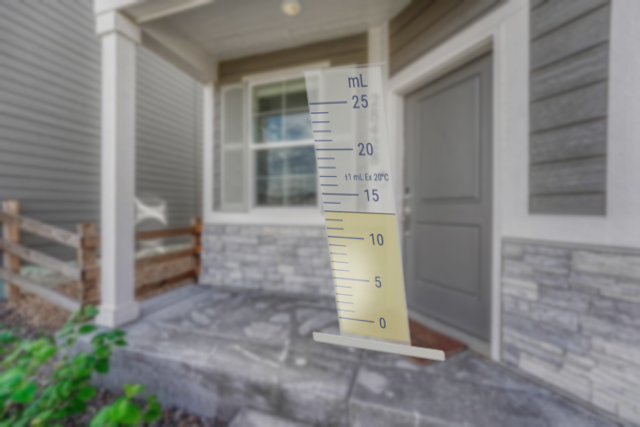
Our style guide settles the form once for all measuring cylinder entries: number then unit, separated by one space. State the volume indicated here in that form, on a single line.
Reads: 13 mL
